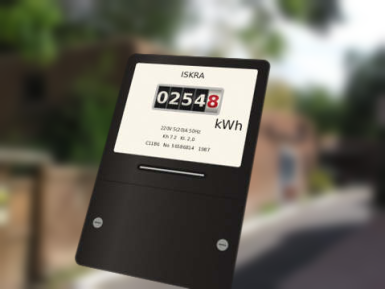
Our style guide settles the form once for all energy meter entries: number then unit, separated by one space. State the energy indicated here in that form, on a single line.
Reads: 254.8 kWh
